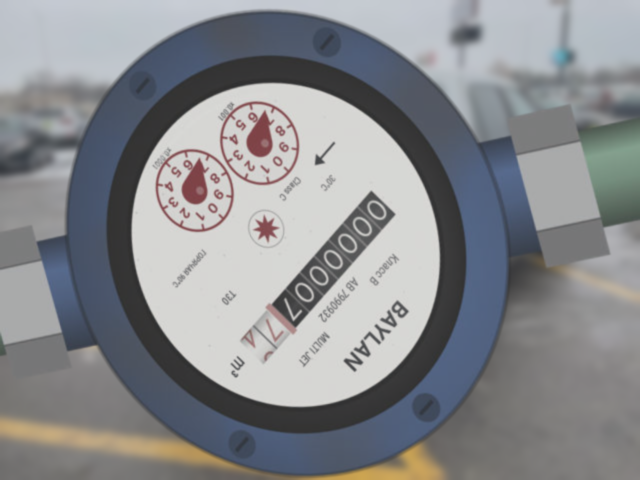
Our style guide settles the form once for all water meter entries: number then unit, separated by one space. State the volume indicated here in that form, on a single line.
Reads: 7.7366 m³
